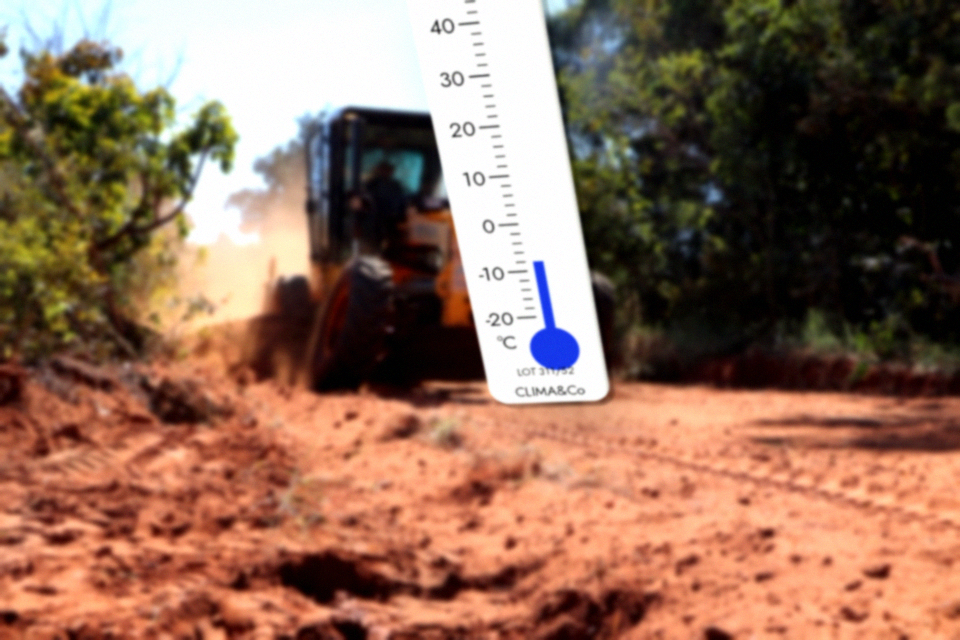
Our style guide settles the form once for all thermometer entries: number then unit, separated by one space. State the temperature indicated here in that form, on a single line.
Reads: -8 °C
